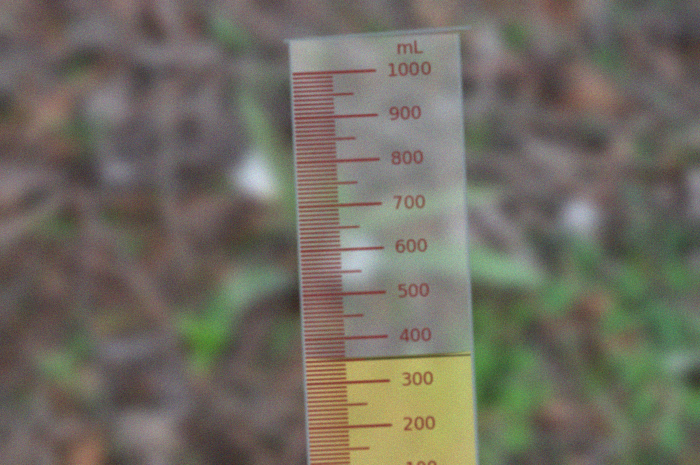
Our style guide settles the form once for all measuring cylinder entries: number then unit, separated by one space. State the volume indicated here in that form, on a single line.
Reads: 350 mL
